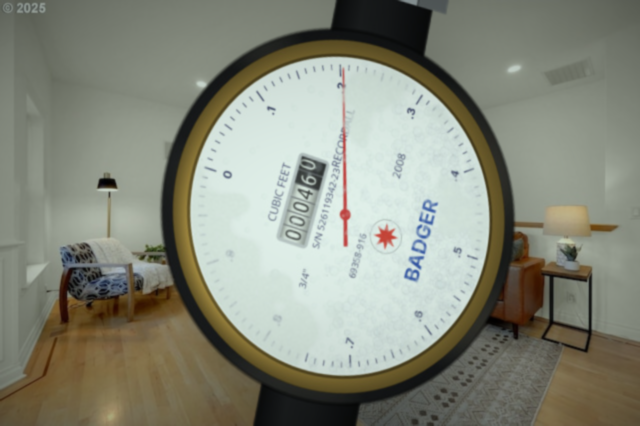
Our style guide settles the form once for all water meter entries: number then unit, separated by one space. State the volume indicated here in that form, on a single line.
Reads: 460.20 ft³
